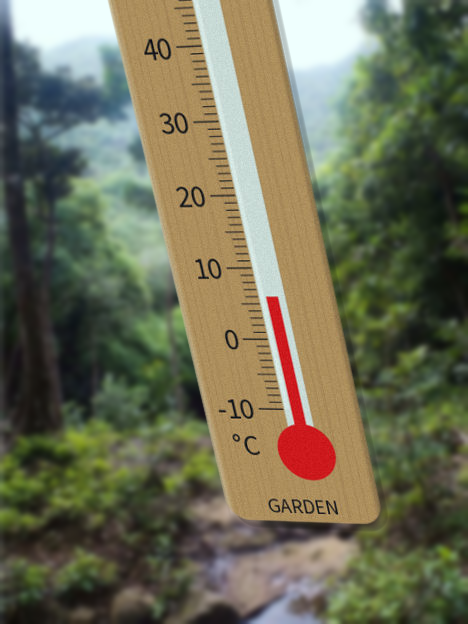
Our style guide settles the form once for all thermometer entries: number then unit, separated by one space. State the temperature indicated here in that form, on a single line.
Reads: 6 °C
